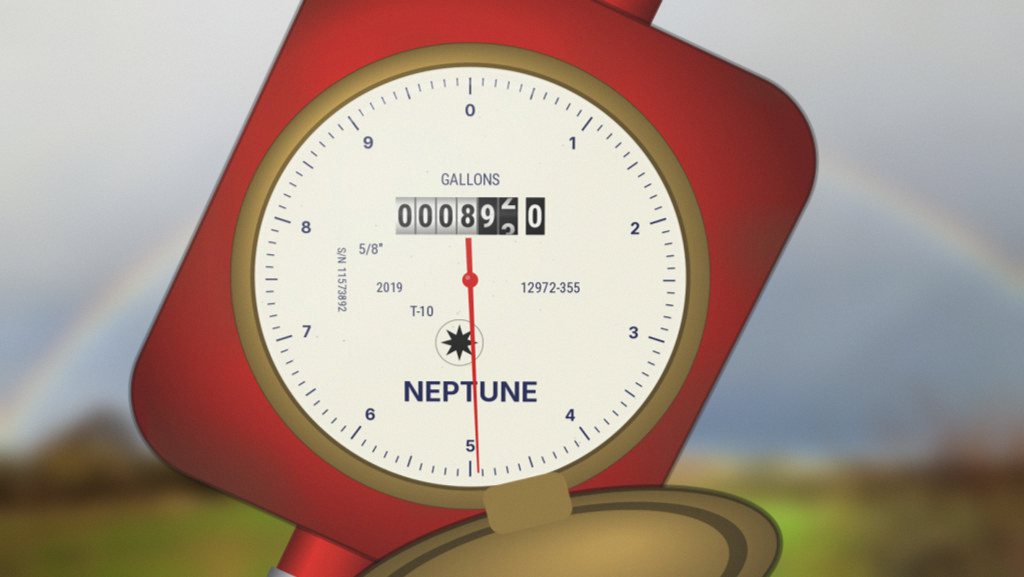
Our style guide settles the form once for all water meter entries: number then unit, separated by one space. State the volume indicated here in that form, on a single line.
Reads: 8924.9 gal
